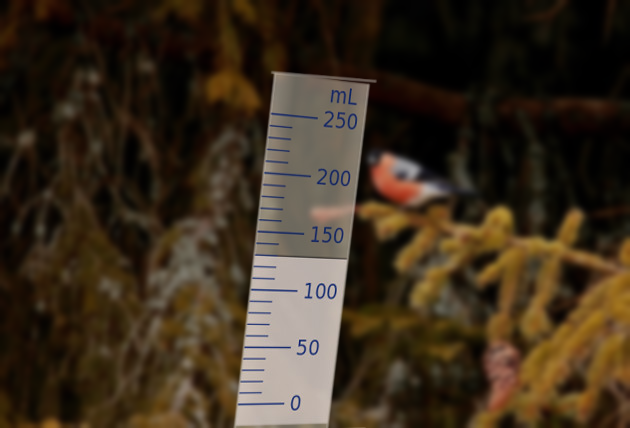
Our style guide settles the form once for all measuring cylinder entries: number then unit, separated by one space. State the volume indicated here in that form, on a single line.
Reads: 130 mL
